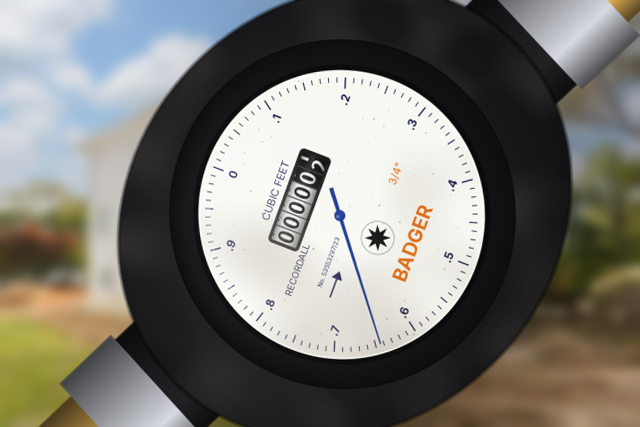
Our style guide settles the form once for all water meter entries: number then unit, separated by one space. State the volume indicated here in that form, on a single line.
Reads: 1.64 ft³
